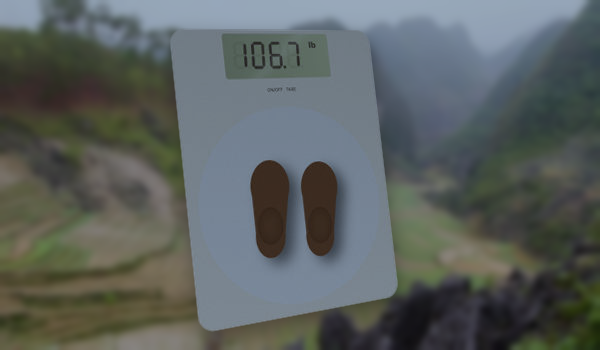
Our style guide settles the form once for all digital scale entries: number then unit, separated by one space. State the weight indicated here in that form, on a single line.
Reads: 106.7 lb
